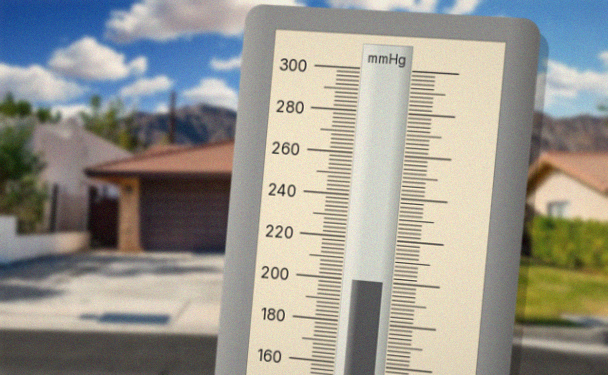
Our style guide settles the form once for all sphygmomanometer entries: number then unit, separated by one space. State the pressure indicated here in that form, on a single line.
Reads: 200 mmHg
